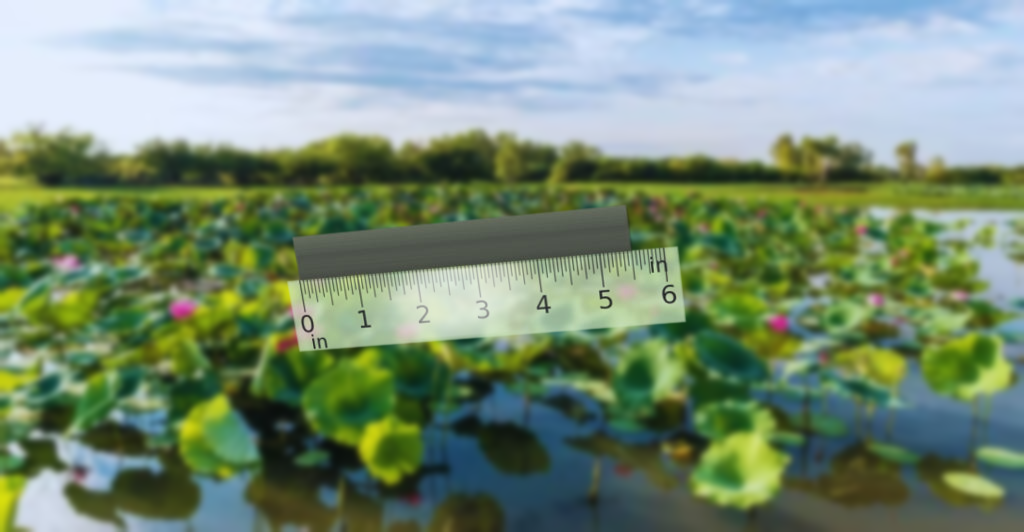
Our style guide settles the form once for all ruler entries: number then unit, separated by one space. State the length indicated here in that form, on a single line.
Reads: 5.5 in
